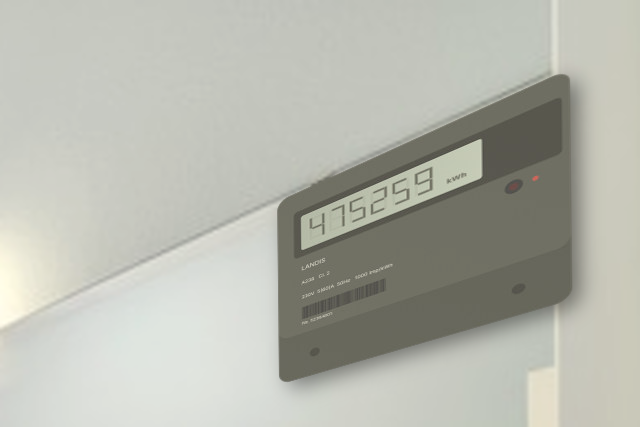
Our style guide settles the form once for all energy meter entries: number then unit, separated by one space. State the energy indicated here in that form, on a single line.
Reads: 475259 kWh
